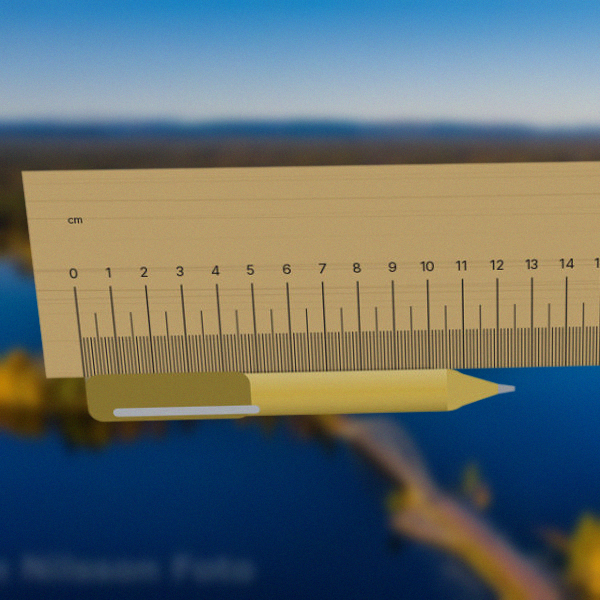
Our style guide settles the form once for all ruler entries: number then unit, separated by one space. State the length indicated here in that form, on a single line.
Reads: 12.5 cm
